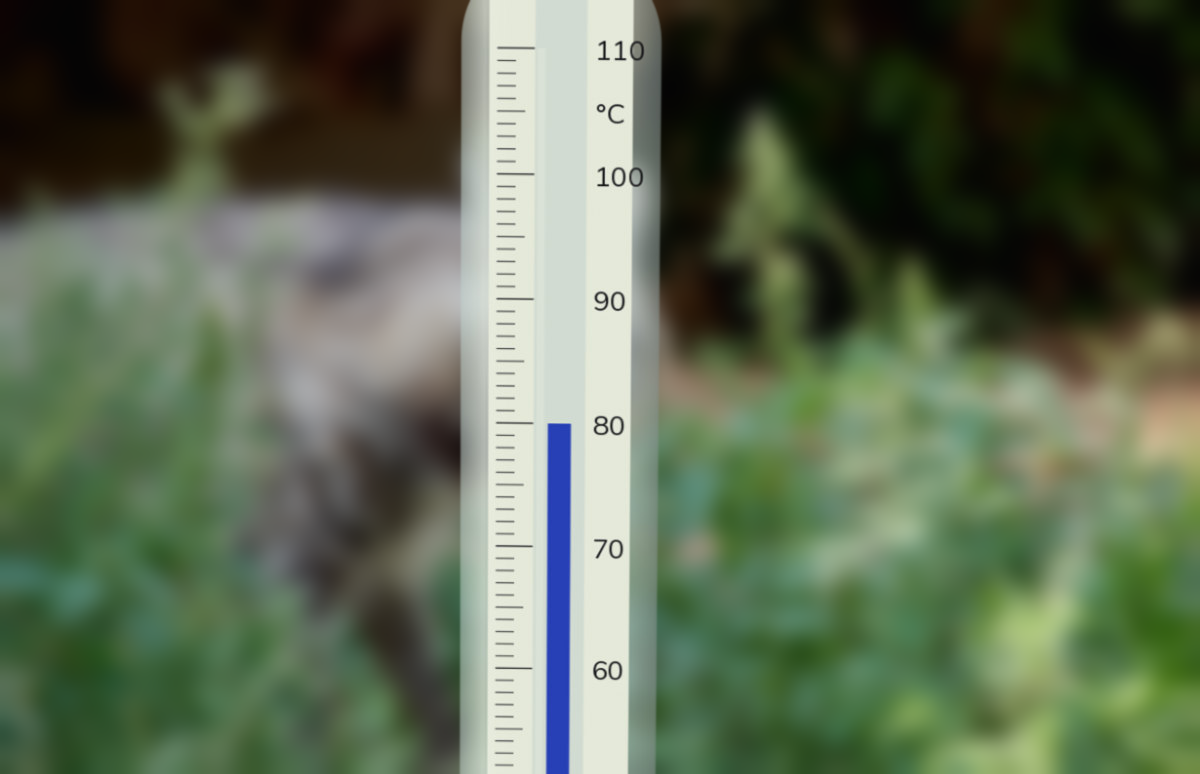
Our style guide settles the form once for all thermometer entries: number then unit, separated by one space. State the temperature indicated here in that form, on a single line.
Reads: 80 °C
